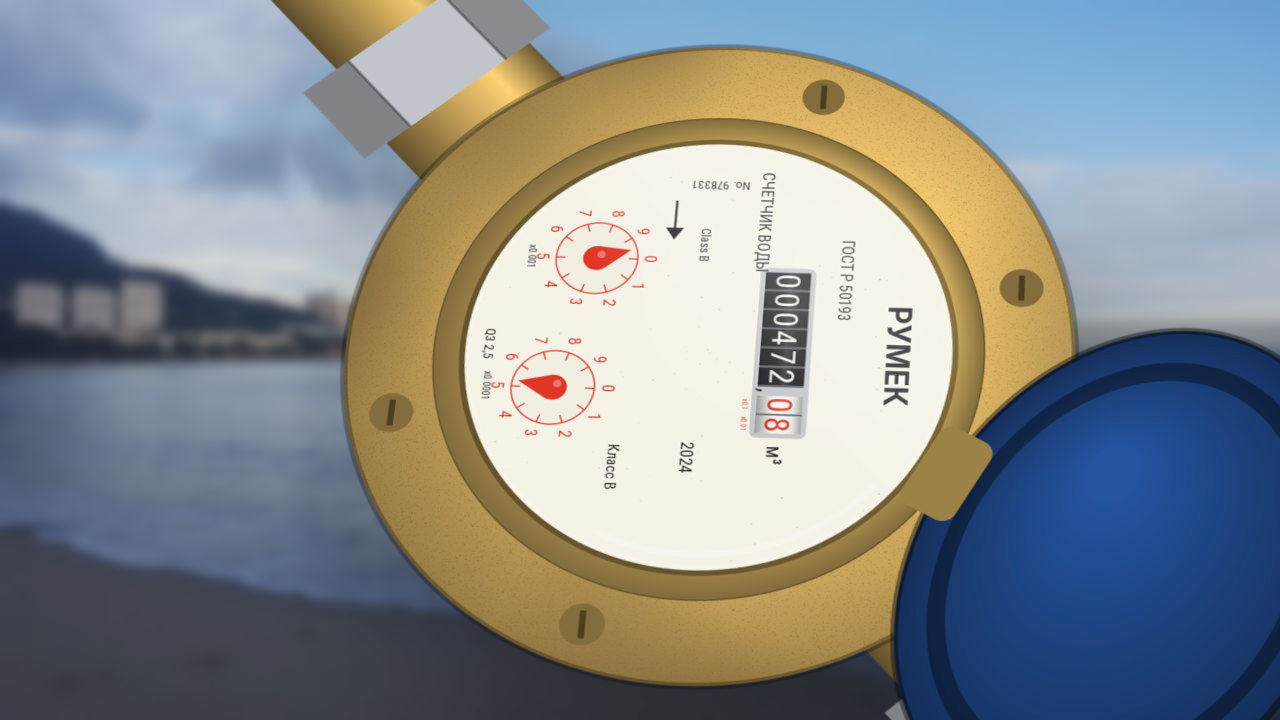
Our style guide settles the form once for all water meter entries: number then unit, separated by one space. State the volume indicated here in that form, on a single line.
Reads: 472.0795 m³
